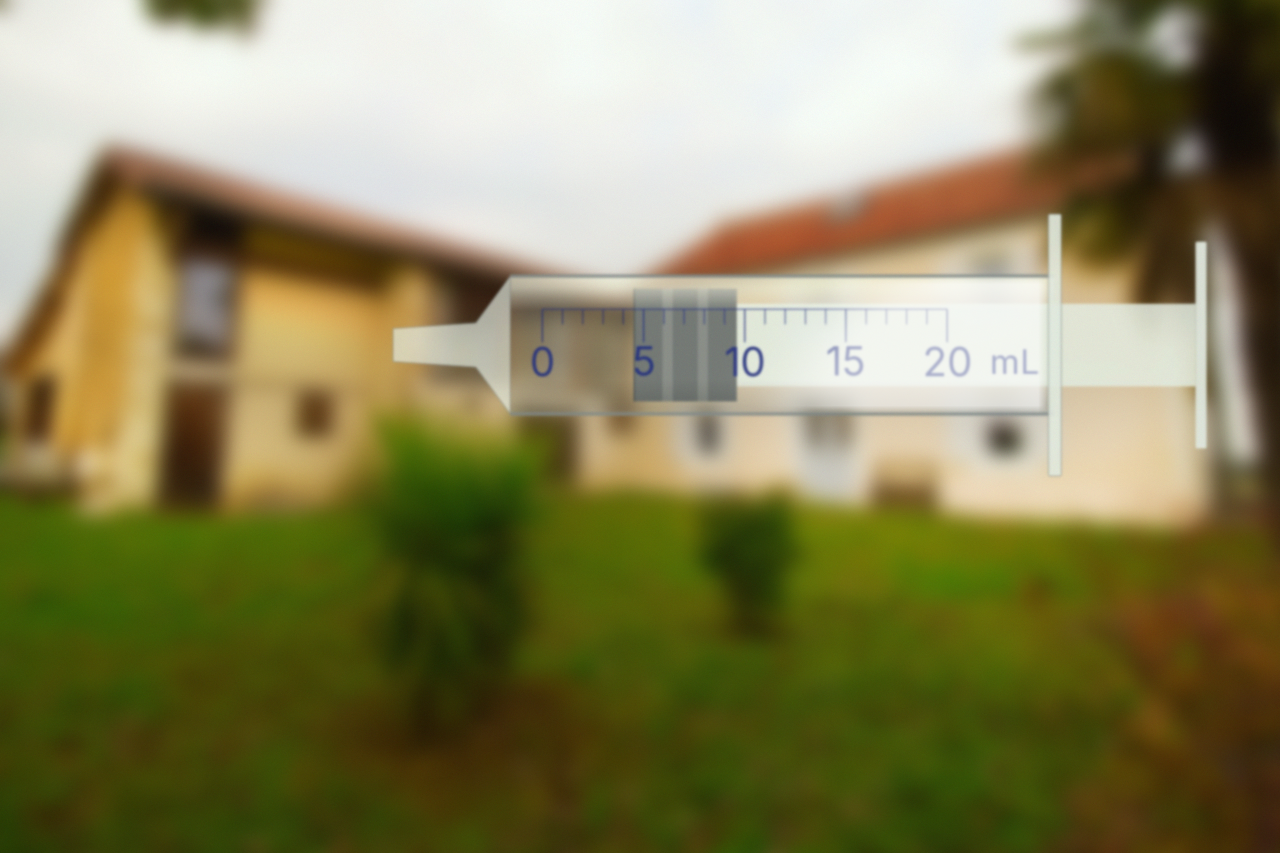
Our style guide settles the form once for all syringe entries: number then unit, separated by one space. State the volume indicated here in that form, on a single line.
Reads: 4.5 mL
